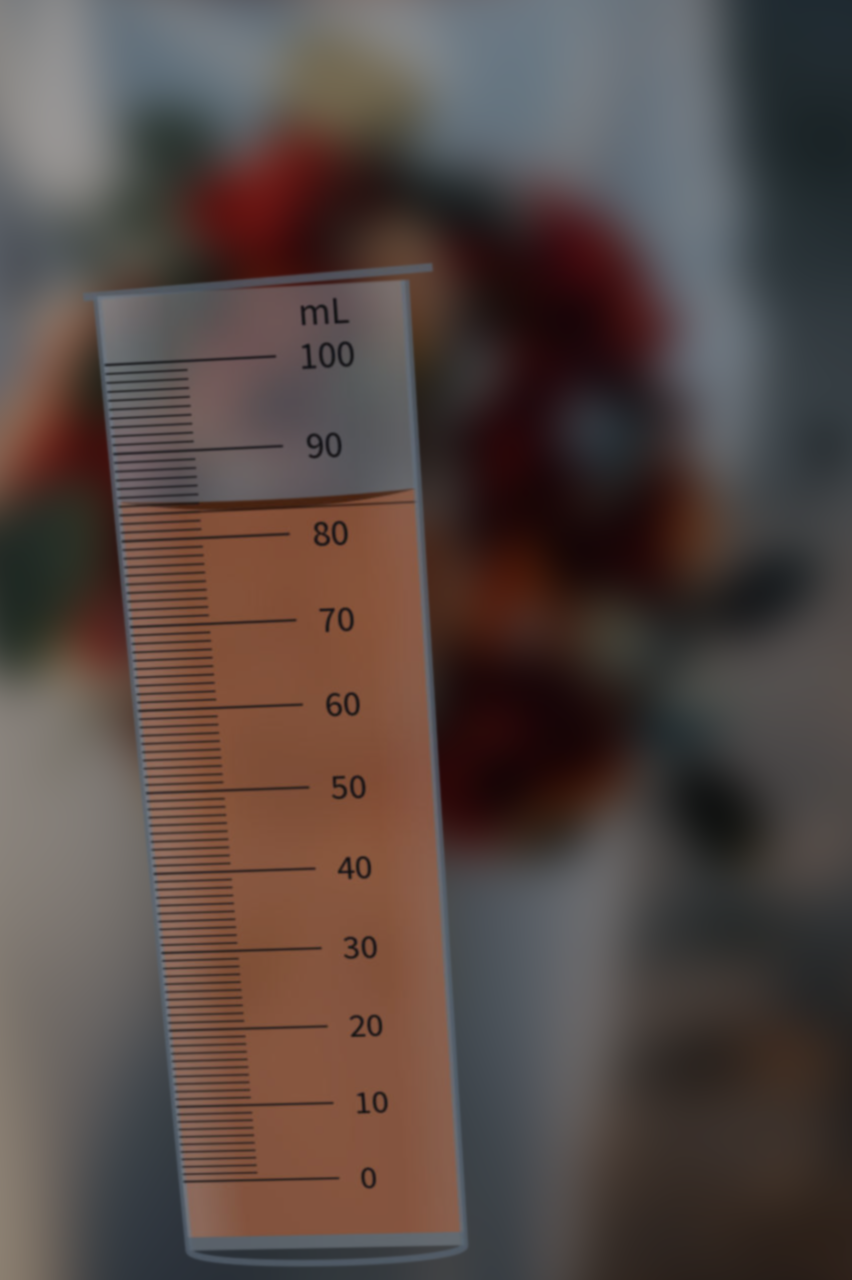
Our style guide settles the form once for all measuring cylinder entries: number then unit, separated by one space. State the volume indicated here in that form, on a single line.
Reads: 83 mL
